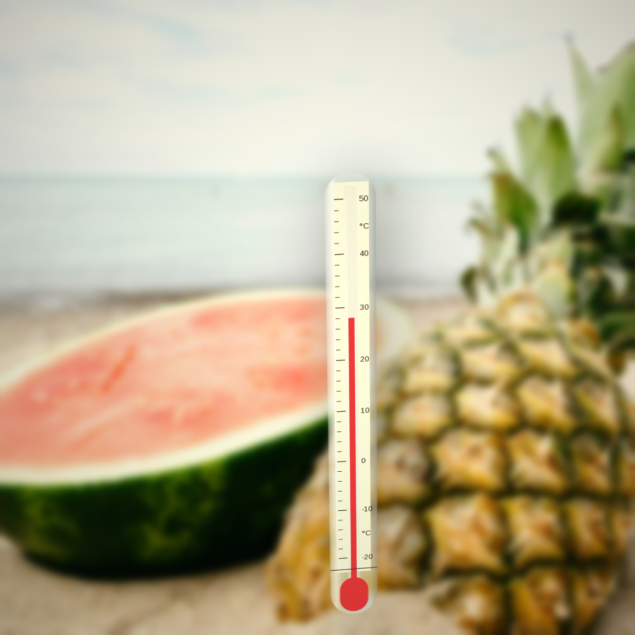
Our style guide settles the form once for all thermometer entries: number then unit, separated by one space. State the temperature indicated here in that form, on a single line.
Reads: 28 °C
